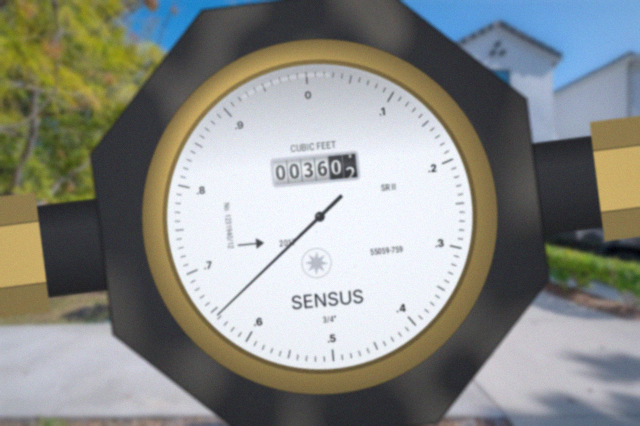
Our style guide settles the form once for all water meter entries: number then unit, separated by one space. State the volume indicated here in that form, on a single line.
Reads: 3601.64 ft³
